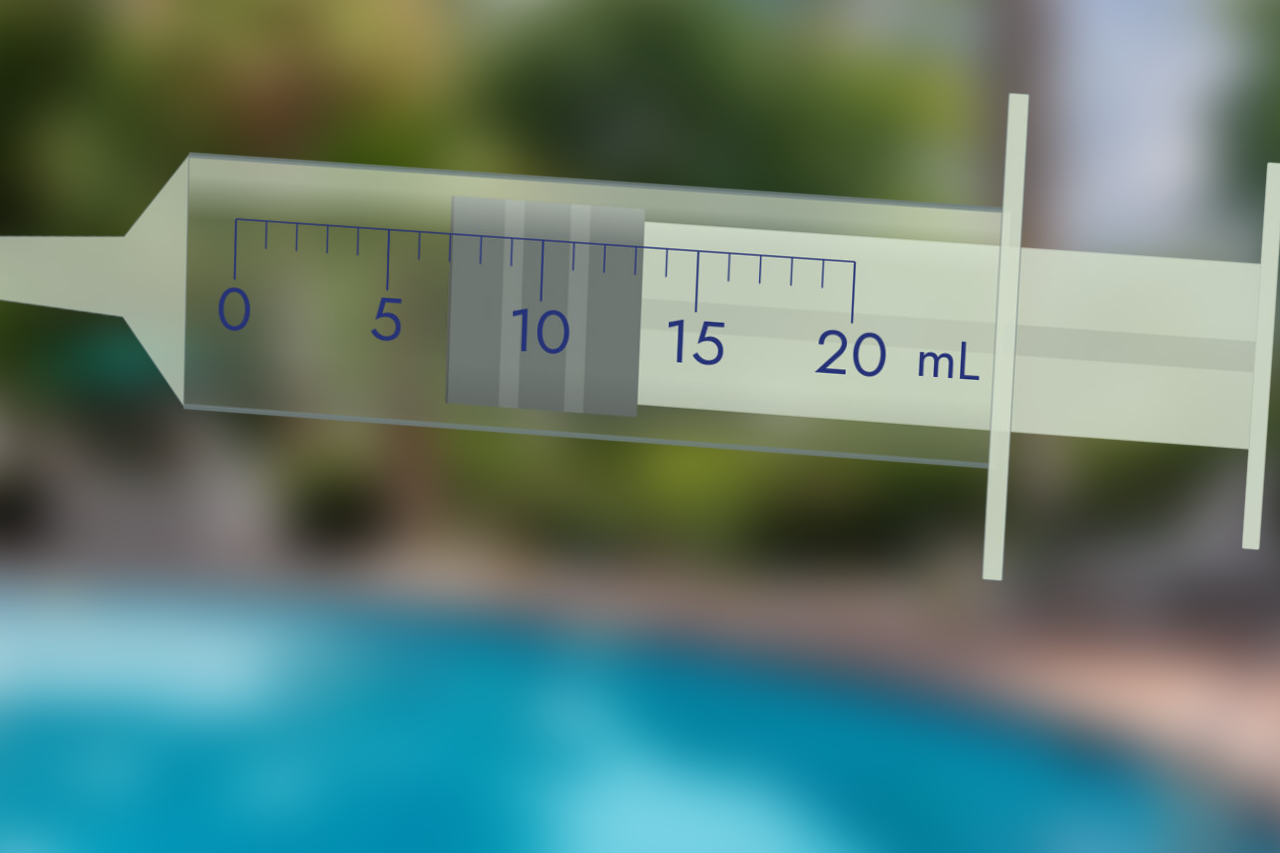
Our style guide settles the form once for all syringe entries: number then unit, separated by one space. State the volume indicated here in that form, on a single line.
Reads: 7 mL
